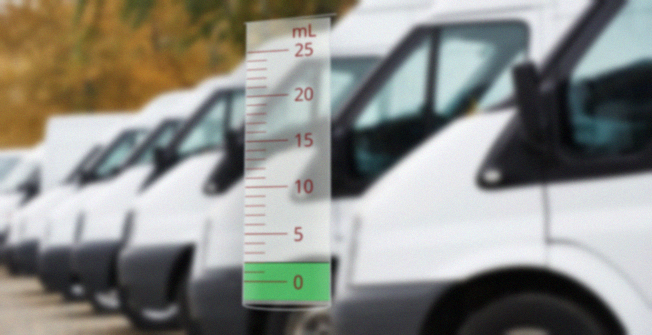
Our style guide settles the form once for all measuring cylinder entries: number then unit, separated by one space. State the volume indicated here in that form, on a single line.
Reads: 2 mL
